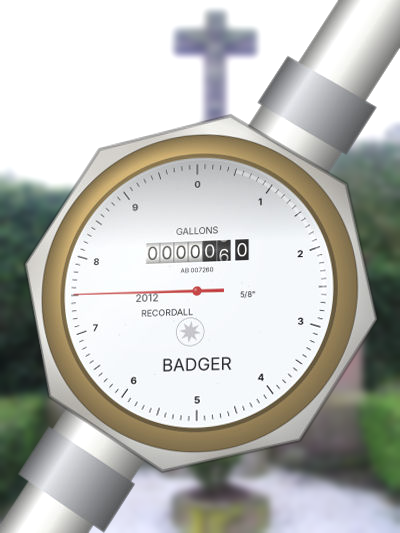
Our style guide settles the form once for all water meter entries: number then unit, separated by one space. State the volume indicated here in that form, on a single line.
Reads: 57.5 gal
